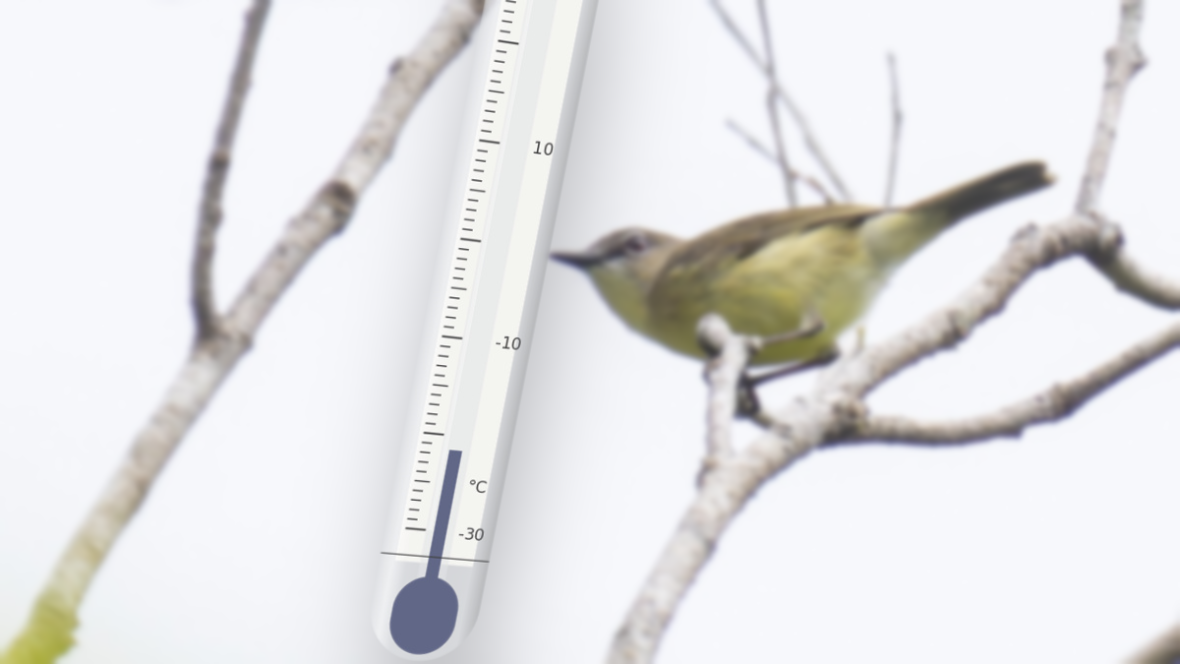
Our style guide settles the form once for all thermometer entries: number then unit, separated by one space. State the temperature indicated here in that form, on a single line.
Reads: -21.5 °C
